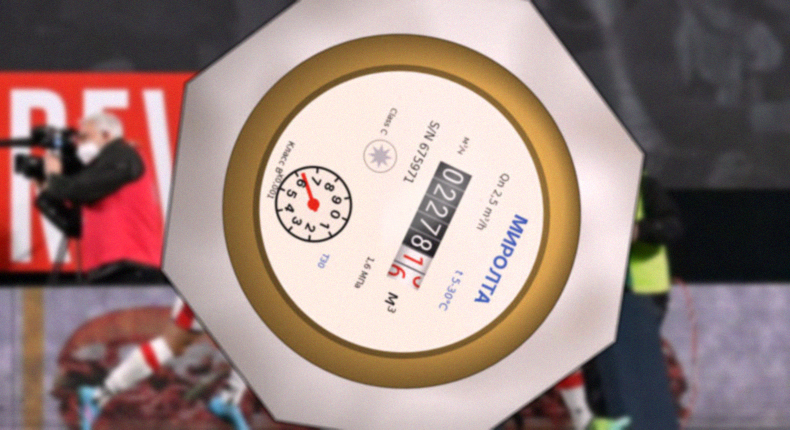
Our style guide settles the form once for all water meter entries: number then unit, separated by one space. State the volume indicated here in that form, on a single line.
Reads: 2278.156 m³
